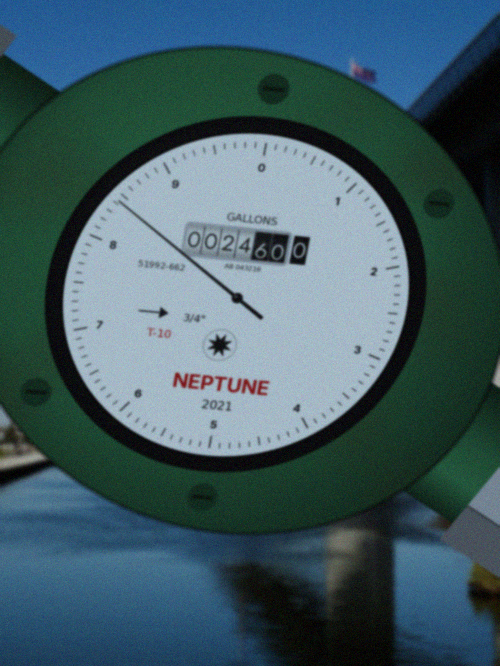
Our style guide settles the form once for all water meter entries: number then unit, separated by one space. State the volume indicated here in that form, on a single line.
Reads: 24598.4 gal
